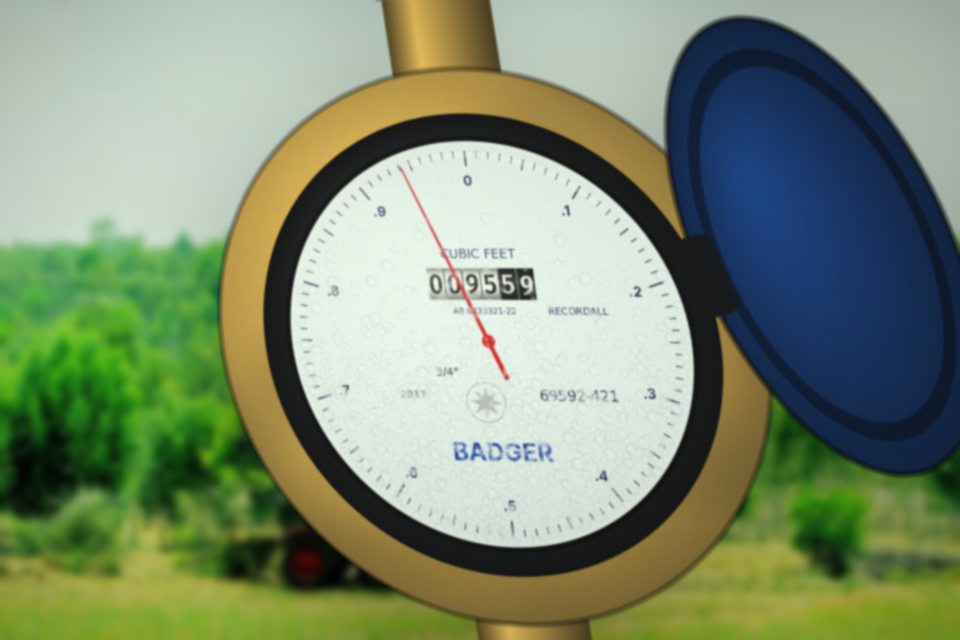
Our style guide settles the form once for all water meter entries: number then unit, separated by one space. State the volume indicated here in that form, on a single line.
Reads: 9558.94 ft³
